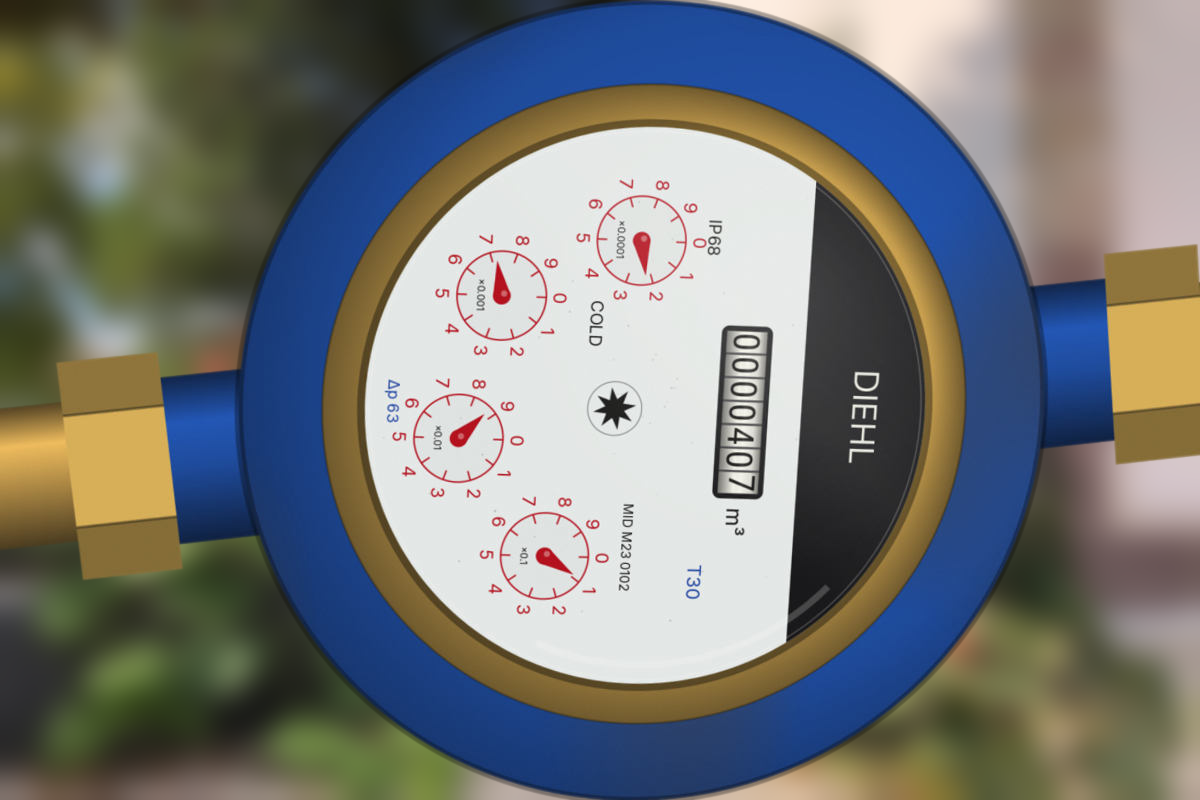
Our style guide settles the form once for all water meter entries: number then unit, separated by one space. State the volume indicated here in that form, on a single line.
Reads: 407.0872 m³
